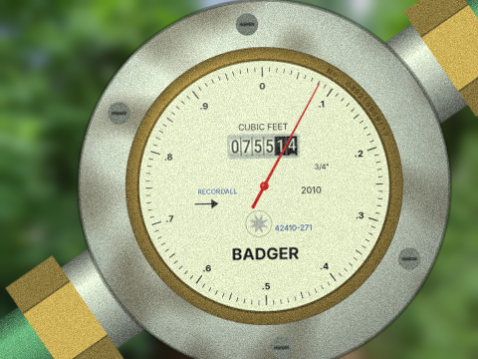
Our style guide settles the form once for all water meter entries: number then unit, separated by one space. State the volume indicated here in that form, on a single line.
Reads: 75514.08 ft³
